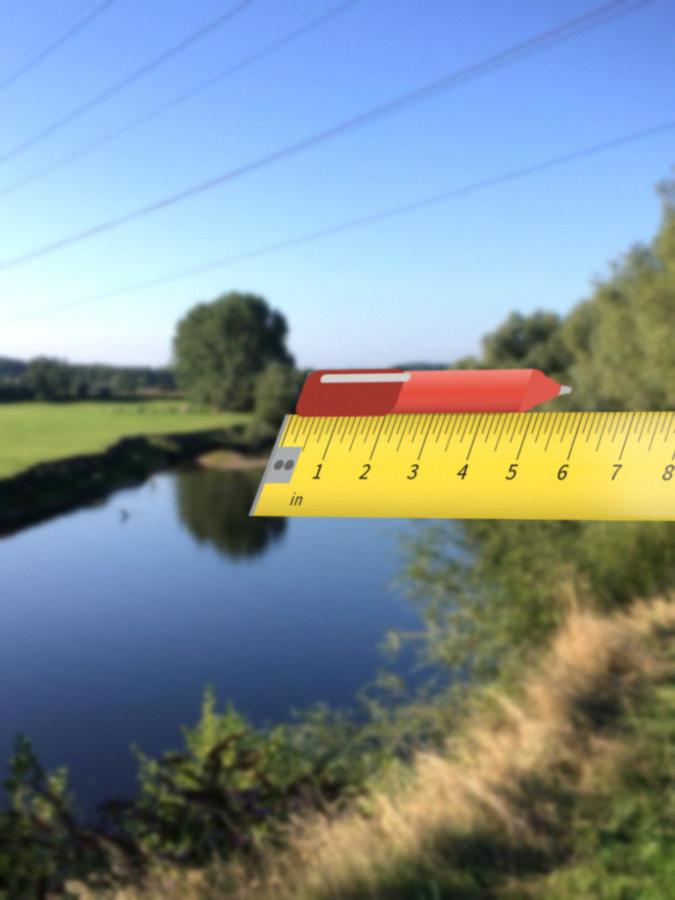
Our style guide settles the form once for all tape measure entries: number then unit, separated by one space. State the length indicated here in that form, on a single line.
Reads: 5.625 in
